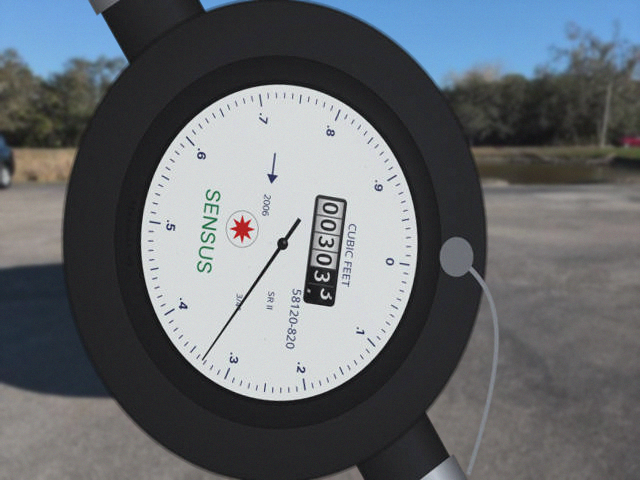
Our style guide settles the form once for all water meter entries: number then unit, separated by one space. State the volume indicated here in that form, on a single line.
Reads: 3033.33 ft³
